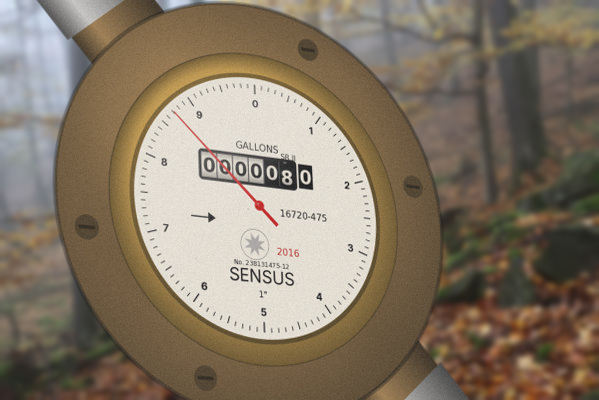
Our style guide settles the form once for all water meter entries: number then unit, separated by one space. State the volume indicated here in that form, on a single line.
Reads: 78.7 gal
